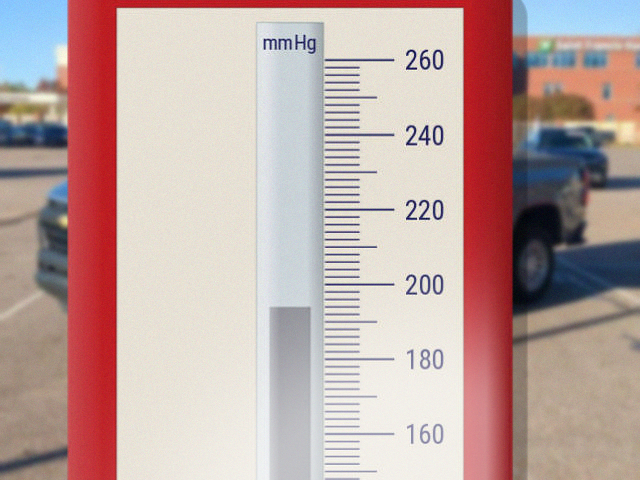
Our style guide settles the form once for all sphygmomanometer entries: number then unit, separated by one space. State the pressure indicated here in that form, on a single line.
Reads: 194 mmHg
